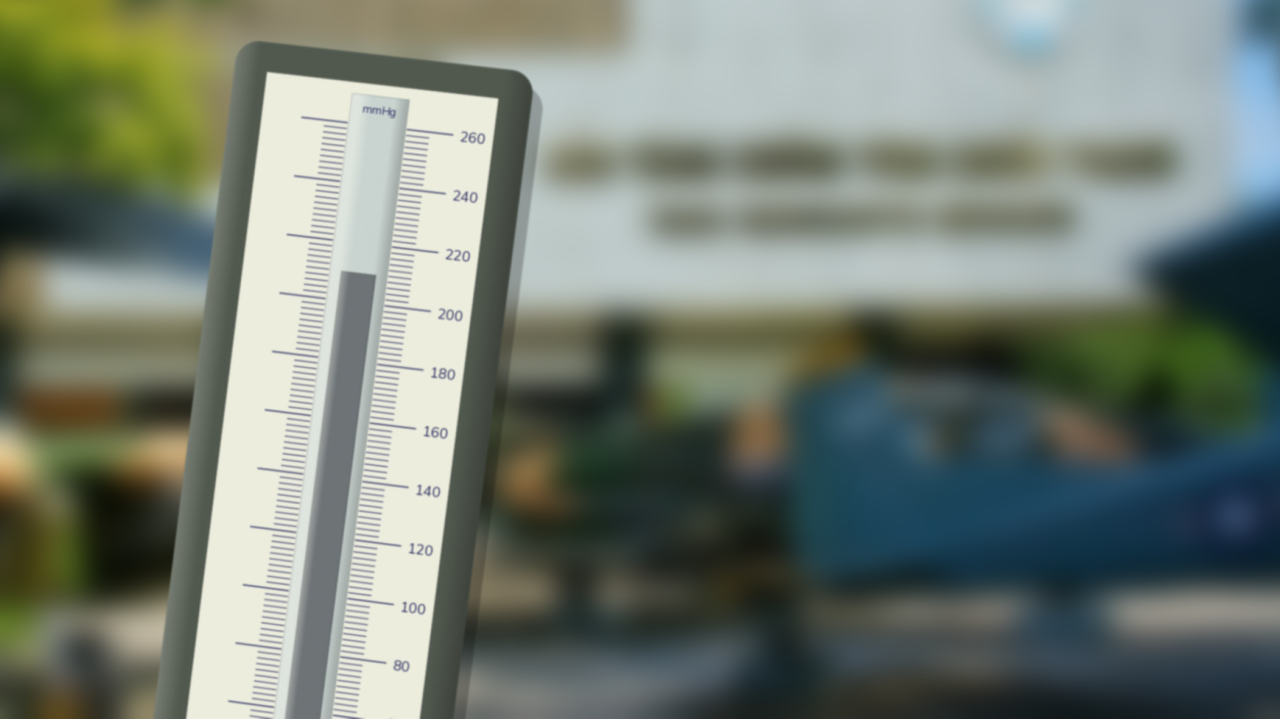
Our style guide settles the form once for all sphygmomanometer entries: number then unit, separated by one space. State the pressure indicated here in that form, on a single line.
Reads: 210 mmHg
